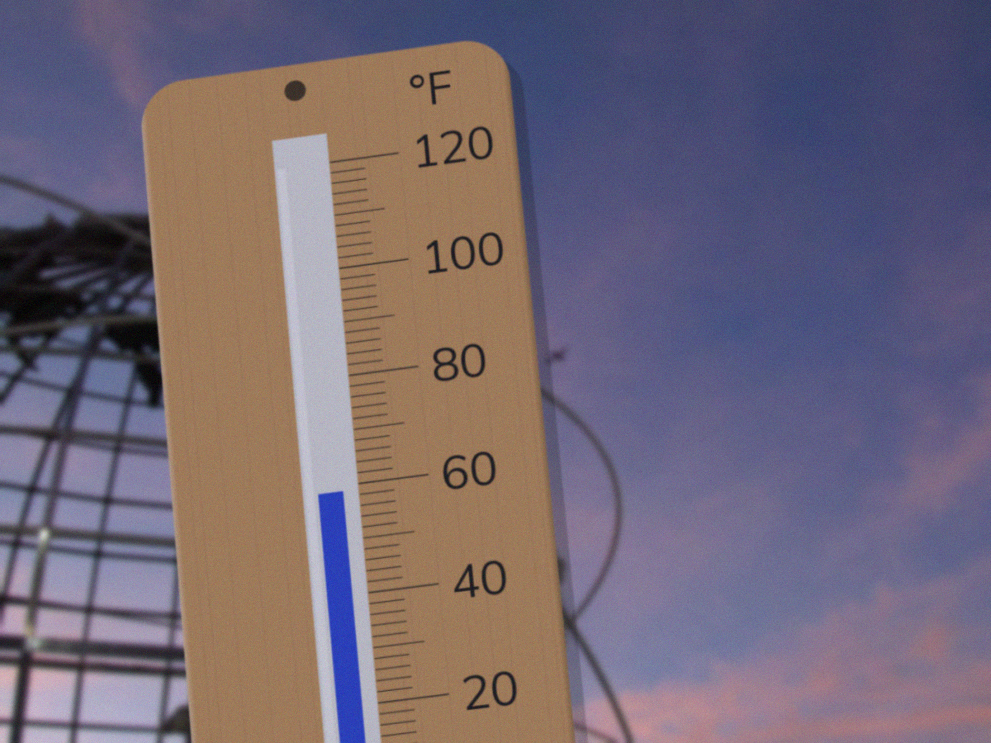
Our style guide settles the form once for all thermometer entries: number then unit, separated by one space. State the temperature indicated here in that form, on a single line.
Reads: 59 °F
